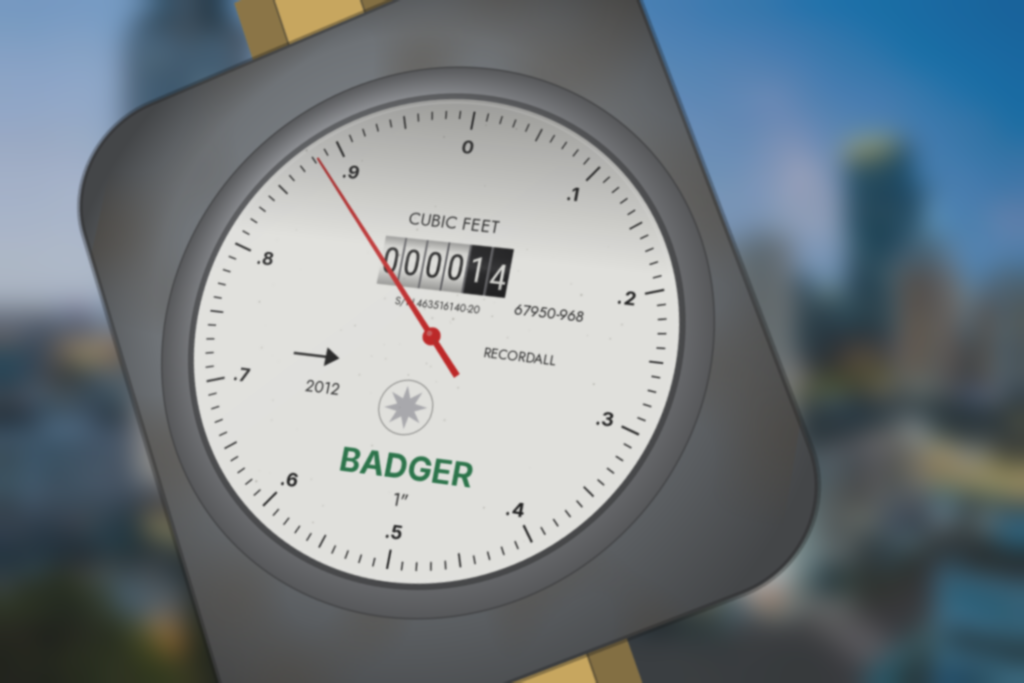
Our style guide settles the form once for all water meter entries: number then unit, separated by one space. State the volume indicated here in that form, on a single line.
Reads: 13.88 ft³
